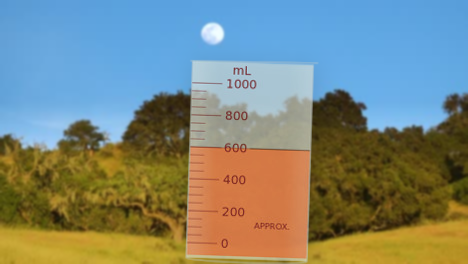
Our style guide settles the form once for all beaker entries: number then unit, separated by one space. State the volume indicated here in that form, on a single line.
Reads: 600 mL
